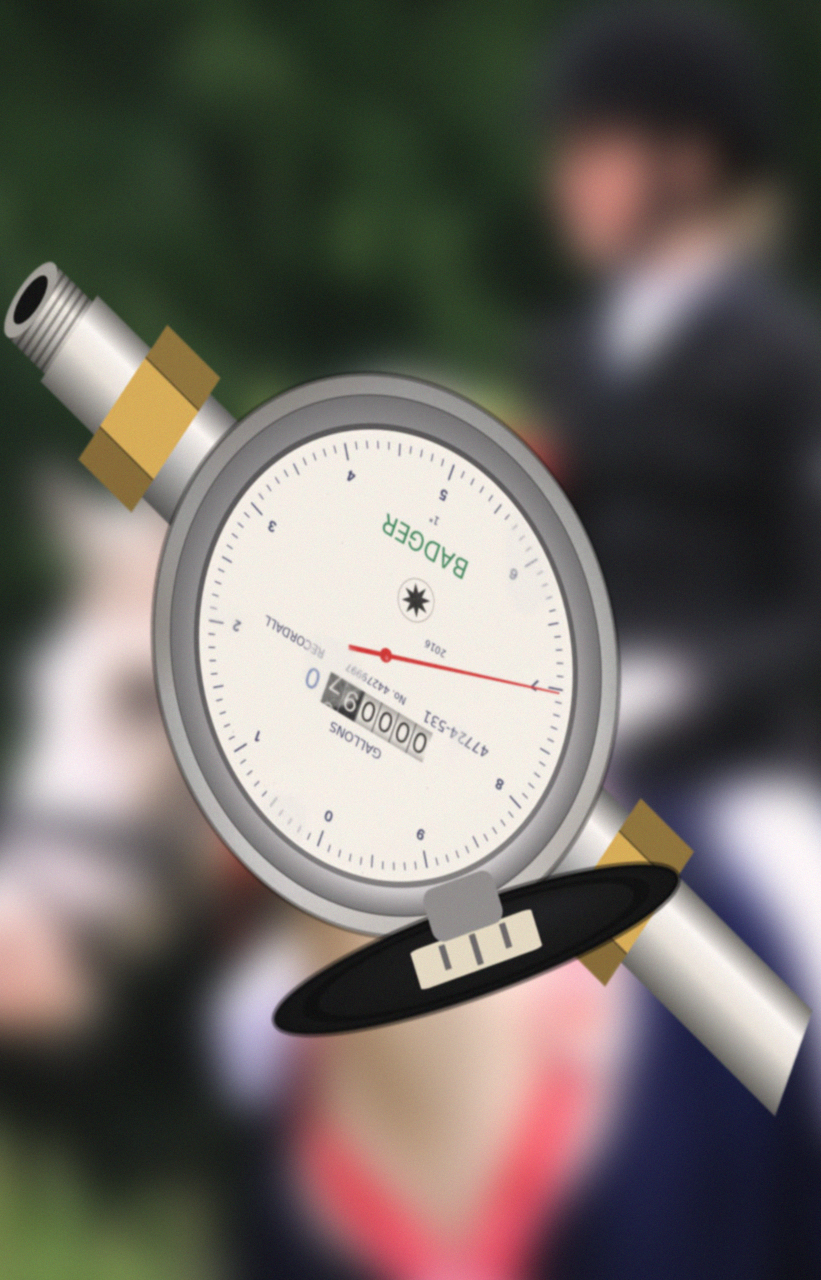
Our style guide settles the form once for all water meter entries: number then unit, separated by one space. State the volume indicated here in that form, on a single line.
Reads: 967.0 gal
